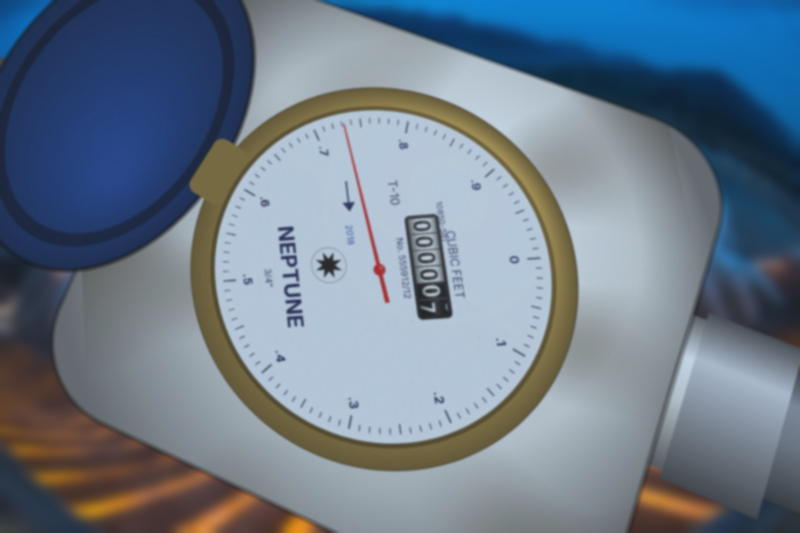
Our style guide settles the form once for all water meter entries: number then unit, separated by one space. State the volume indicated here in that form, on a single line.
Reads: 6.73 ft³
